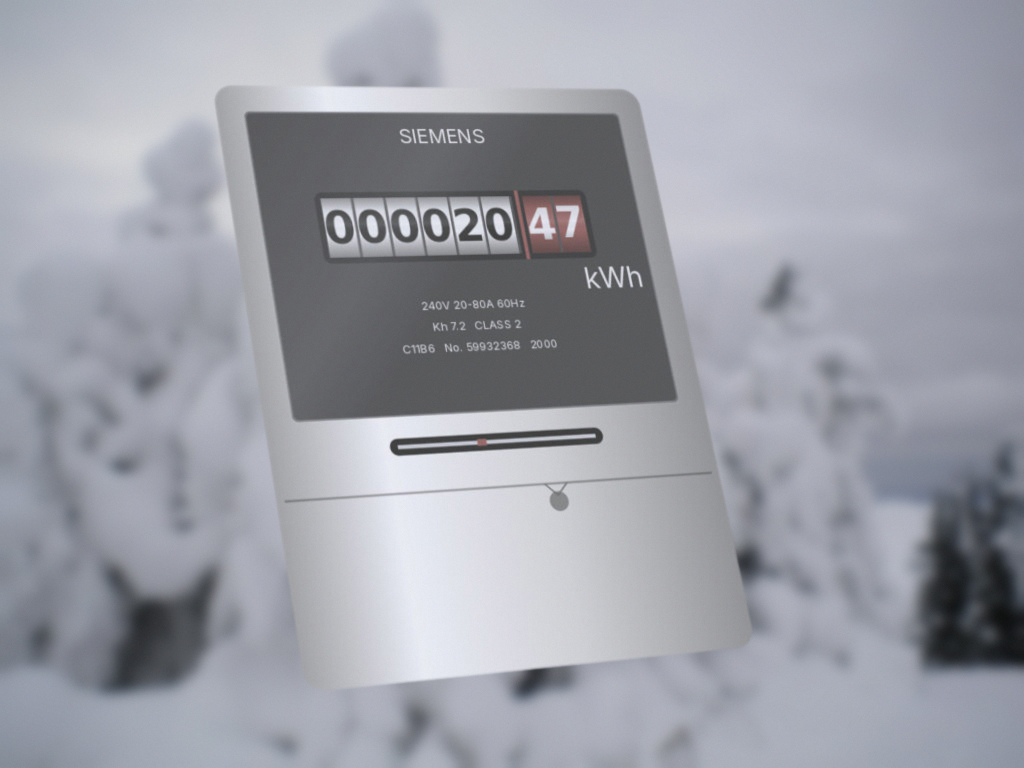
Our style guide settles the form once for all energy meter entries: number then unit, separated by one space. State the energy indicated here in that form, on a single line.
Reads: 20.47 kWh
